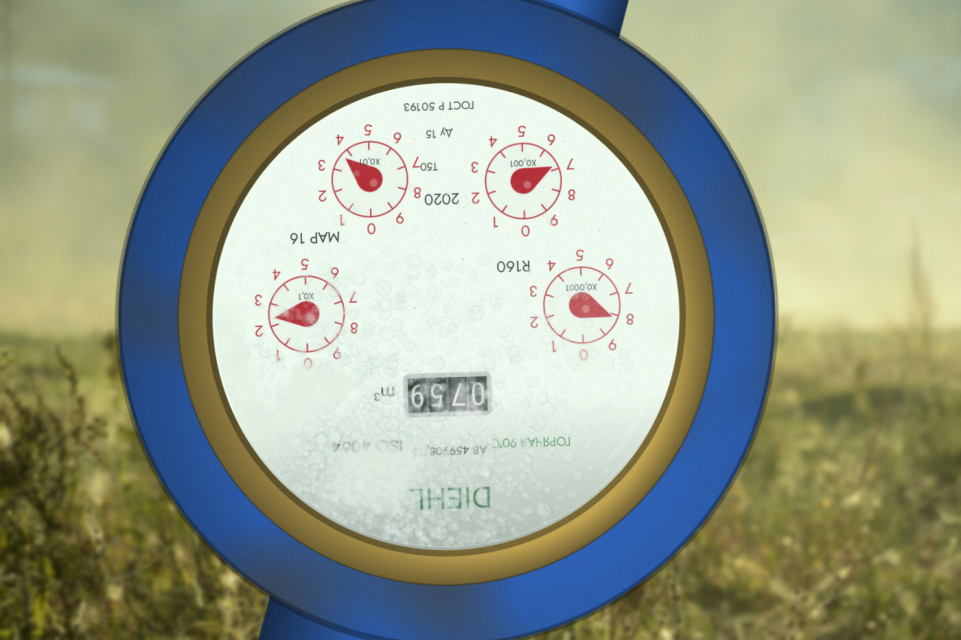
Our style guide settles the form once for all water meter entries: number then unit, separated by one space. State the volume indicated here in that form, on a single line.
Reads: 759.2368 m³
